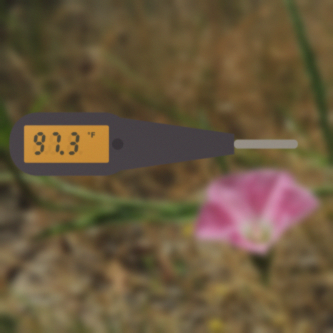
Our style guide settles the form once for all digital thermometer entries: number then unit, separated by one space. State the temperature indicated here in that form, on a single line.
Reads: 97.3 °F
